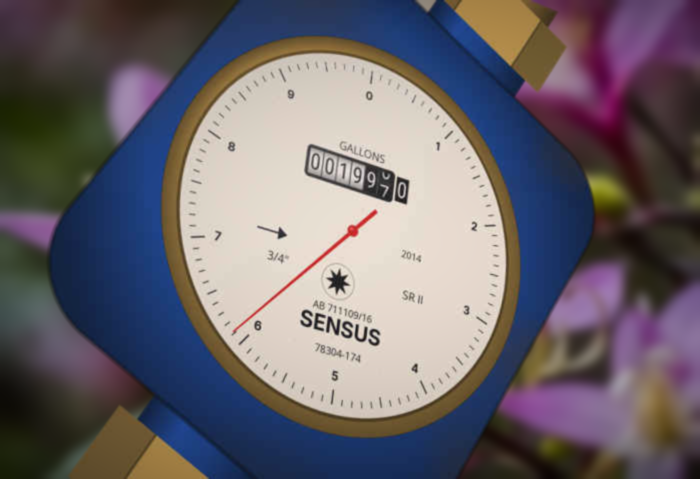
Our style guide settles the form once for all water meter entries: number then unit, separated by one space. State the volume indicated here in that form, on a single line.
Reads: 19966.1 gal
